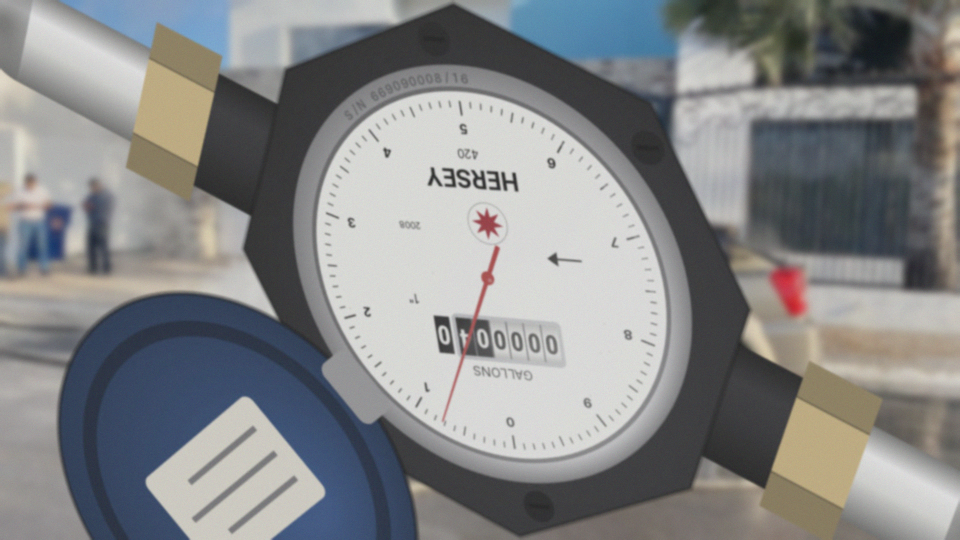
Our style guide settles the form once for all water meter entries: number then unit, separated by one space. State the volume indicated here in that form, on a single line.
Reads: 40.7 gal
